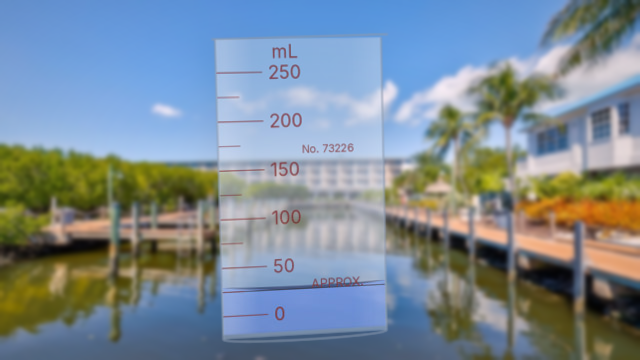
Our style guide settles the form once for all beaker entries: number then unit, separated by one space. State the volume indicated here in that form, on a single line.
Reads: 25 mL
